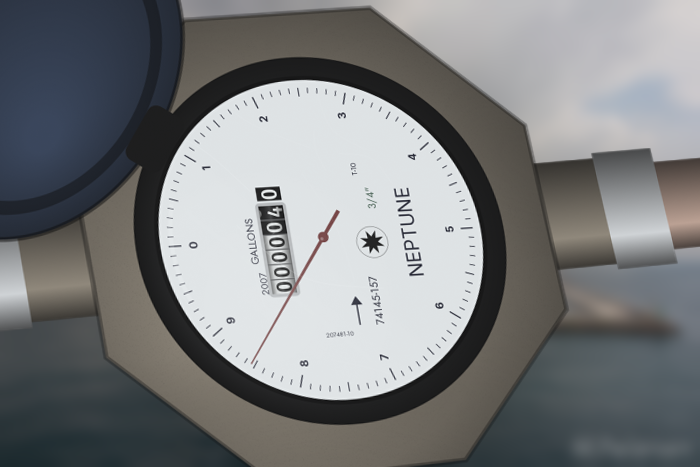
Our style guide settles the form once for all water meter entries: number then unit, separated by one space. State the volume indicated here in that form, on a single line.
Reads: 38.5 gal
